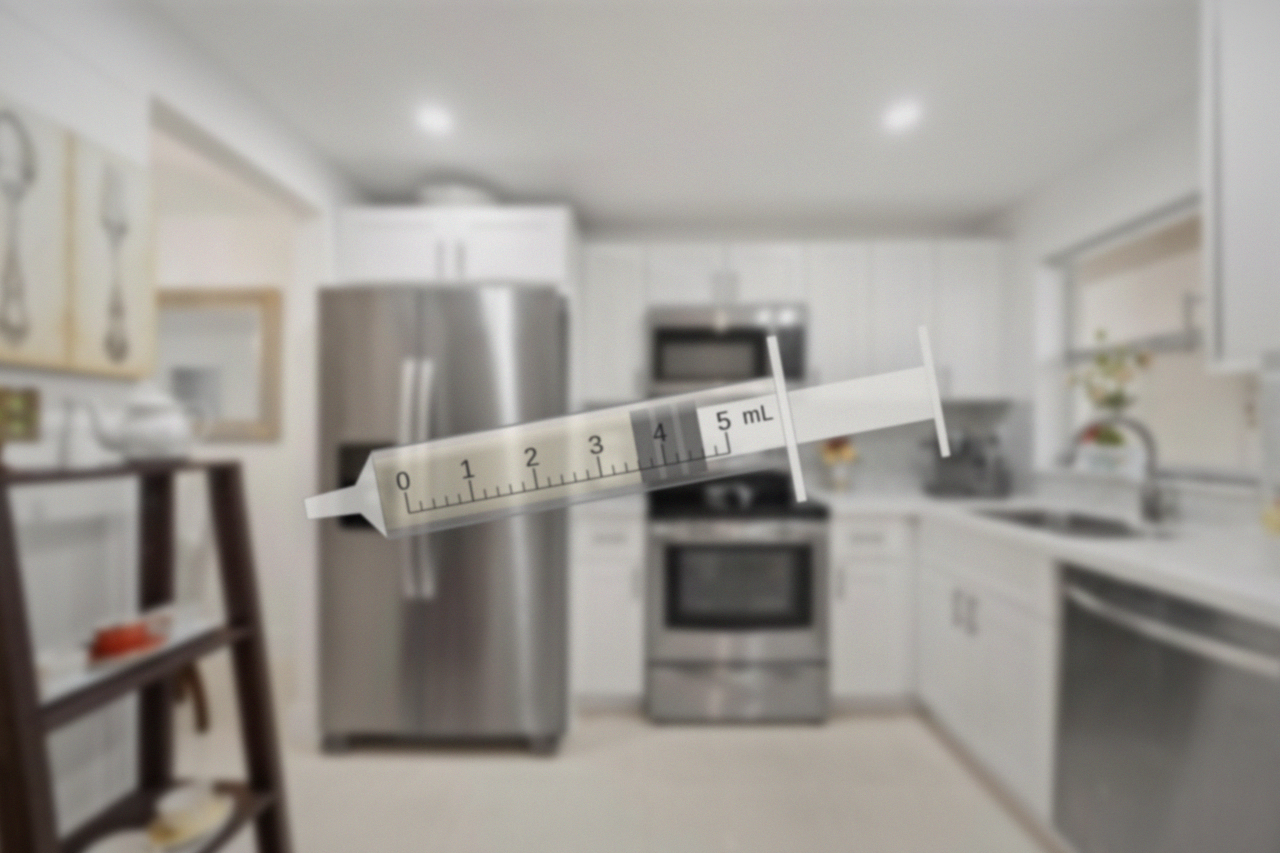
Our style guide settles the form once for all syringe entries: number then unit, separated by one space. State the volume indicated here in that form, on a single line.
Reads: 3.6 mL
